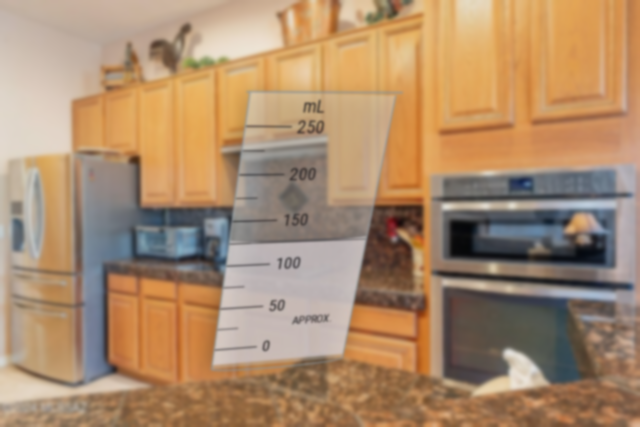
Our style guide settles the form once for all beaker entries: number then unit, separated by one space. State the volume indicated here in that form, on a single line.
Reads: 125 mL
